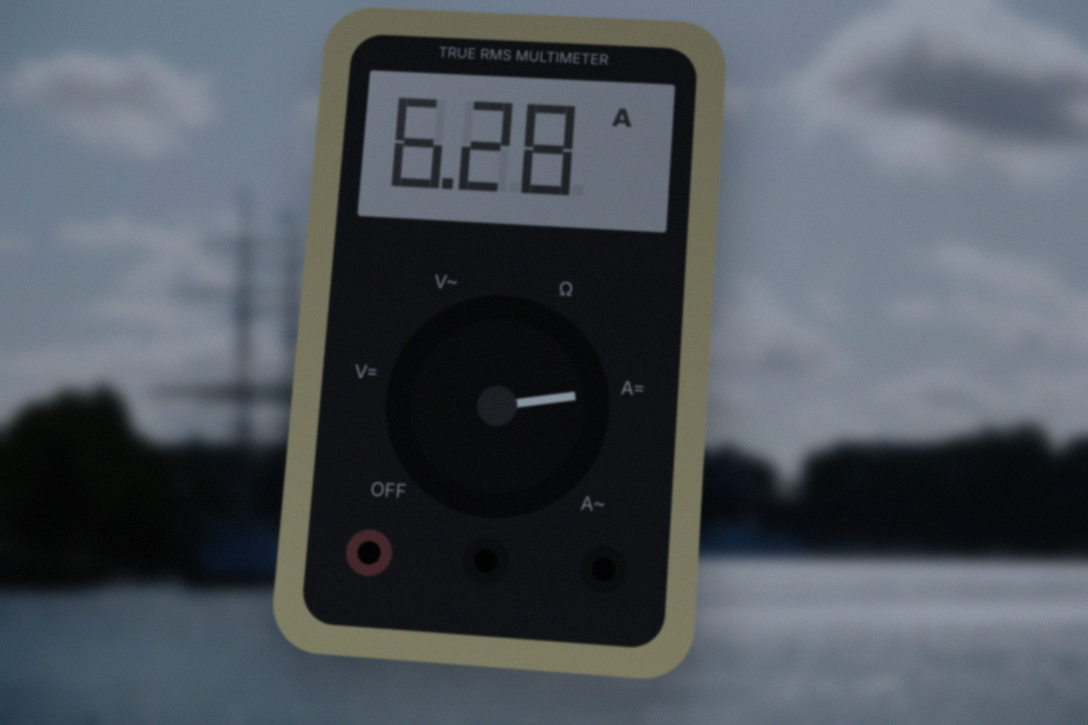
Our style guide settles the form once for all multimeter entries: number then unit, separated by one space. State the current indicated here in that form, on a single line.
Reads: 6.28 A
